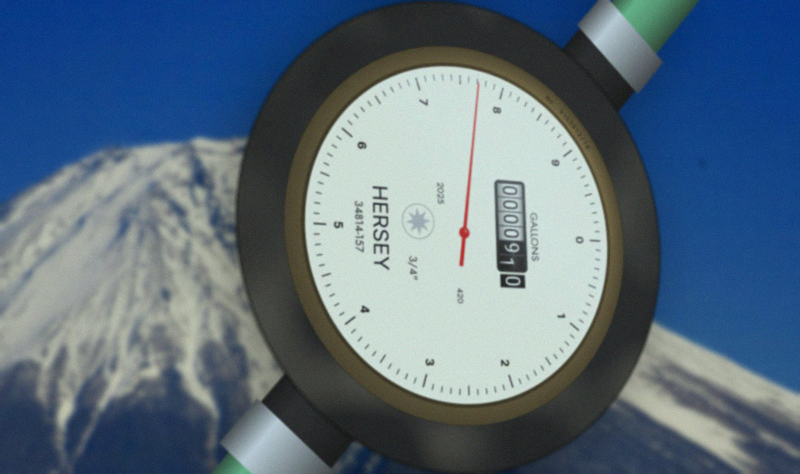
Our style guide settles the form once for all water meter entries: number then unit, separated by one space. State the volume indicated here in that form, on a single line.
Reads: 907.7 gal
